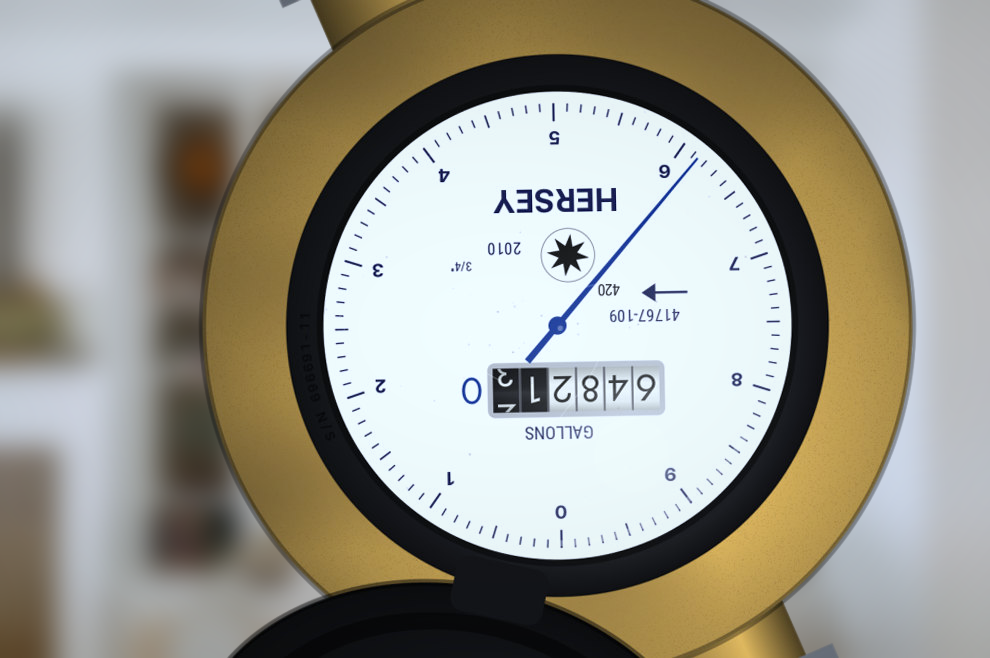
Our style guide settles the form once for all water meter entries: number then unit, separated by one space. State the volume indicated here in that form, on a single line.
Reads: 6482126.1 gal
